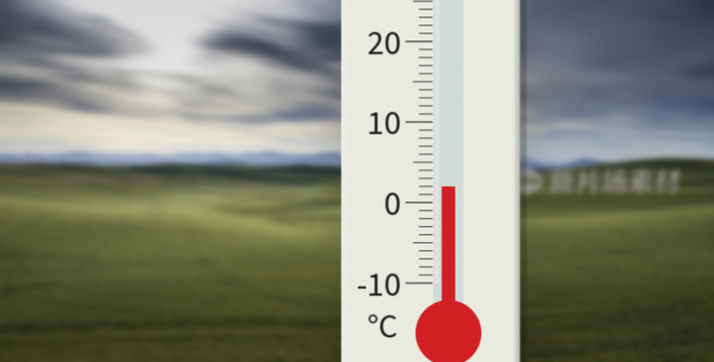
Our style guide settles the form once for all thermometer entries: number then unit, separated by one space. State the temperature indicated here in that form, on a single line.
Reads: 2 °C
